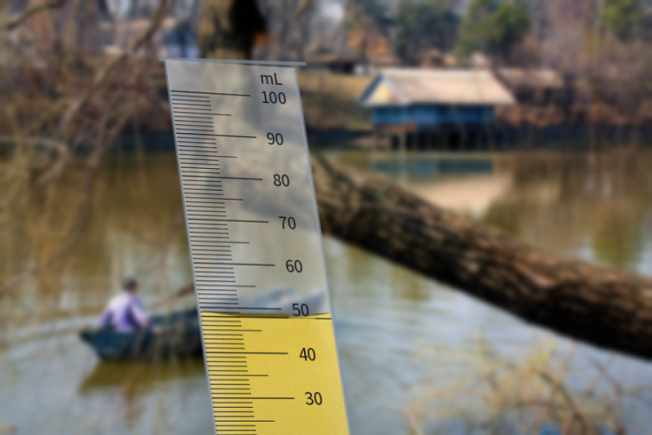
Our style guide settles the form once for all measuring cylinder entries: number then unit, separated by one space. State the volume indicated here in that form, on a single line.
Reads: 48 mL
